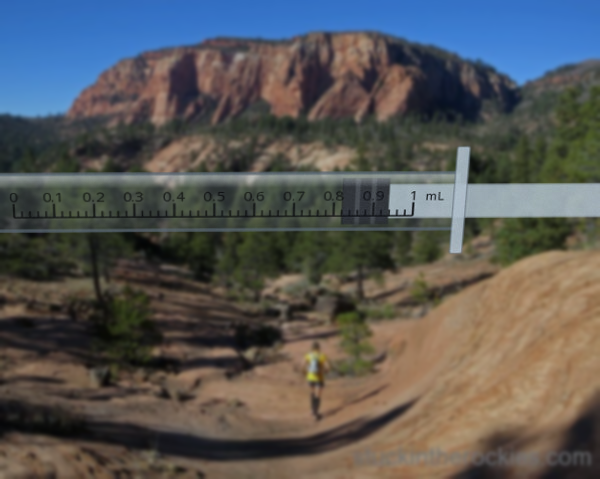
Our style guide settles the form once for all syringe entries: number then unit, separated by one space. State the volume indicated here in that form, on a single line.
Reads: 0.82 mL
